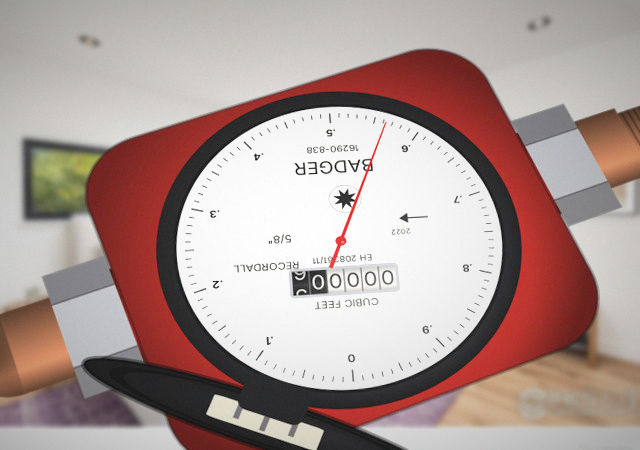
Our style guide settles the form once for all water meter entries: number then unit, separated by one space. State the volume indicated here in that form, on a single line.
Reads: 5.56 ft³
